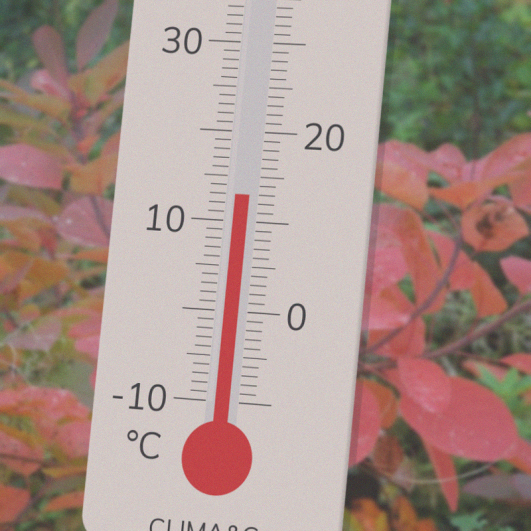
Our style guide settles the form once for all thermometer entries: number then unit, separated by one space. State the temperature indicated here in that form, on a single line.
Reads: 13 °C
